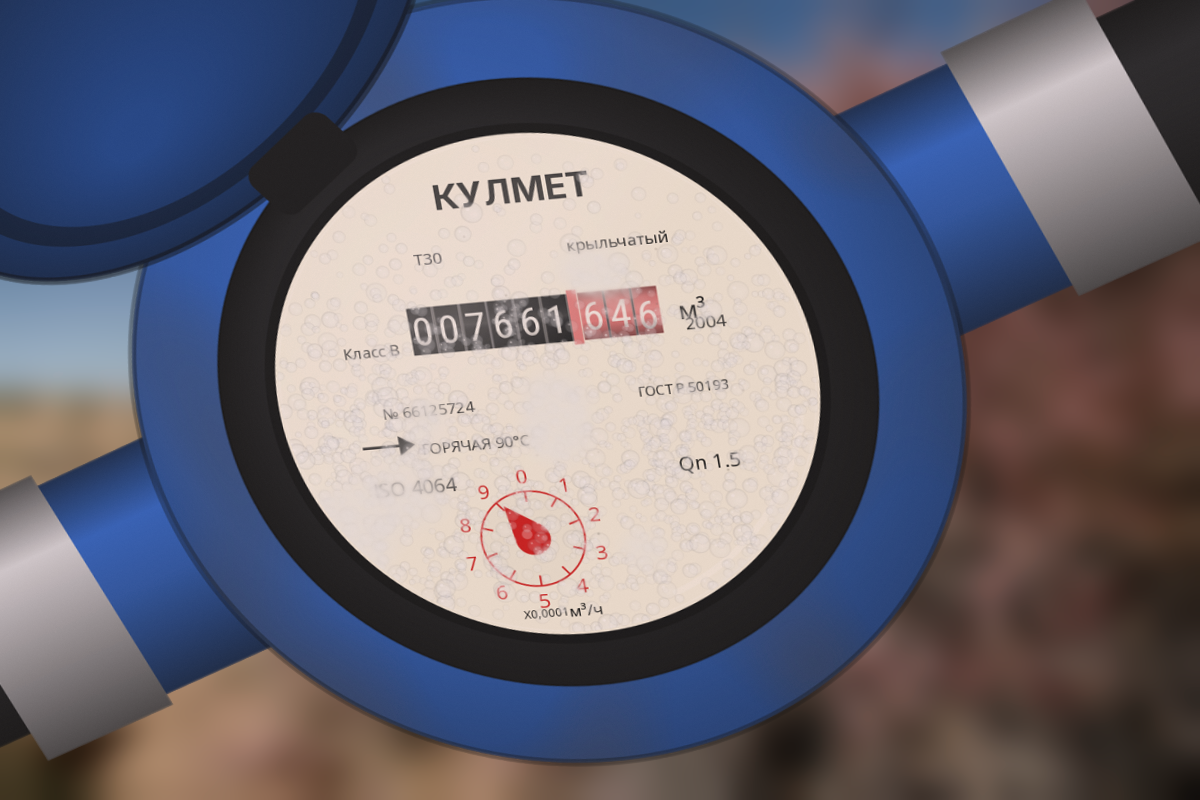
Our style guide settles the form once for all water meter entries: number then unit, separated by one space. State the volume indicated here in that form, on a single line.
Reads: 7661.6459 m³
